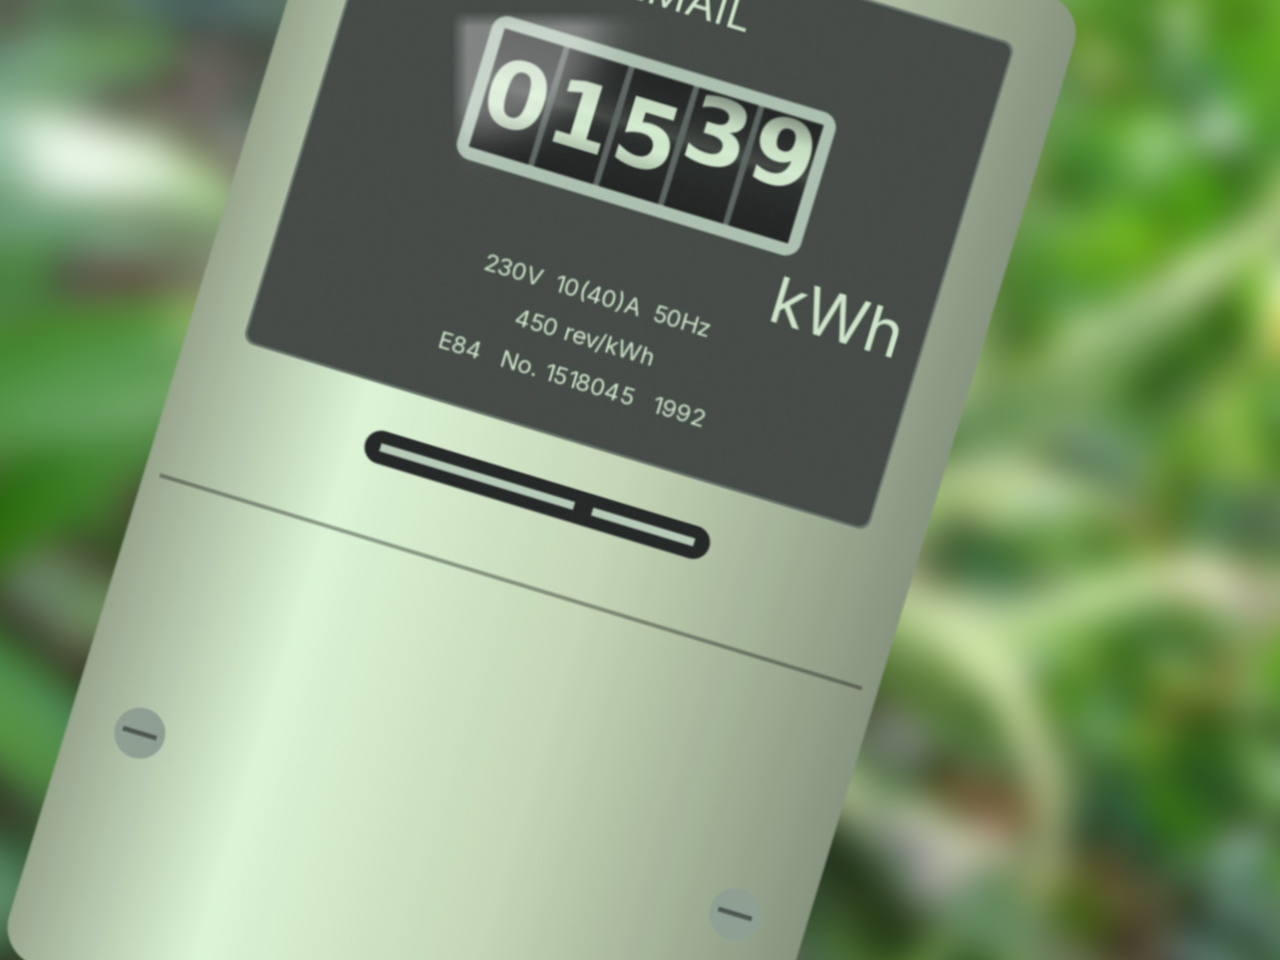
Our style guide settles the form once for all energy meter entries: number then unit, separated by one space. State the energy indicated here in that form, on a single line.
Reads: 1539 kWh
